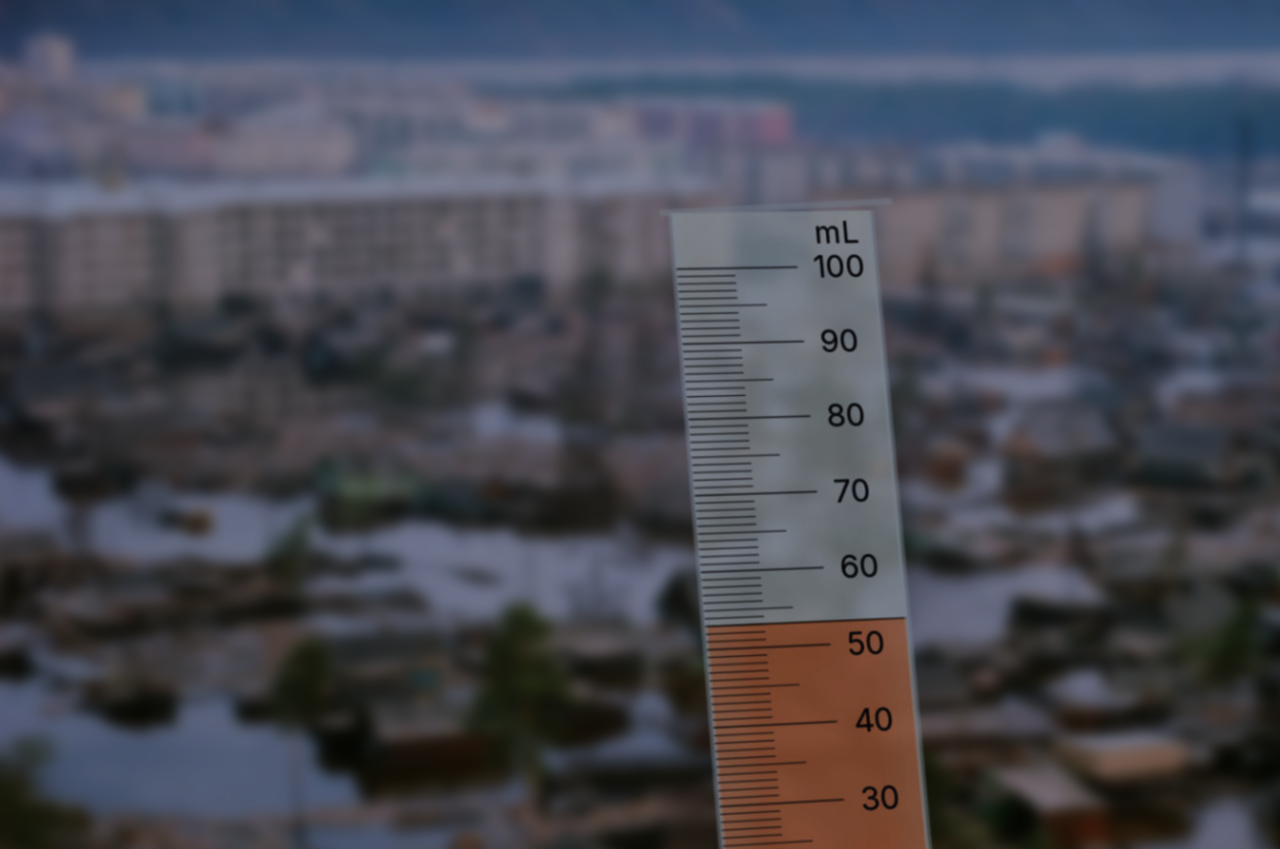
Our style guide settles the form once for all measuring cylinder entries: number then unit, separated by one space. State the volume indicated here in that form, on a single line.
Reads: 53 mL
